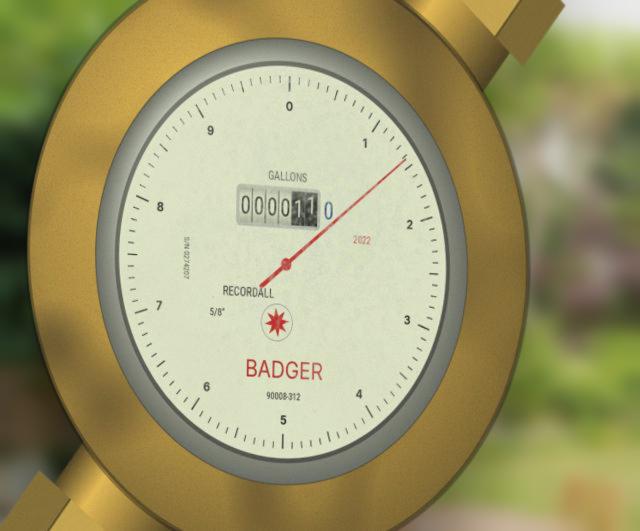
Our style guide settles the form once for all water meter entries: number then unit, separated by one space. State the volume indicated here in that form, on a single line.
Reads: 111.4 gal
